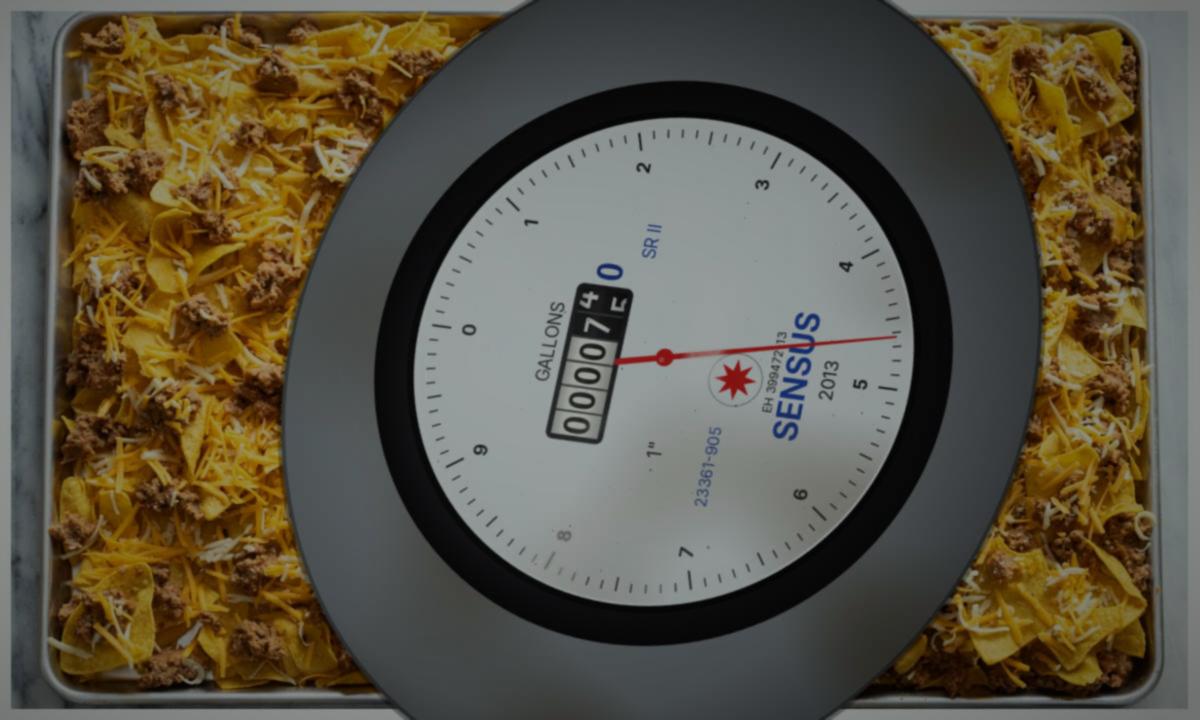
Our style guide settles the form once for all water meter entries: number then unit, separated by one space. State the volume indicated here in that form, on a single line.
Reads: 744.6 gal
